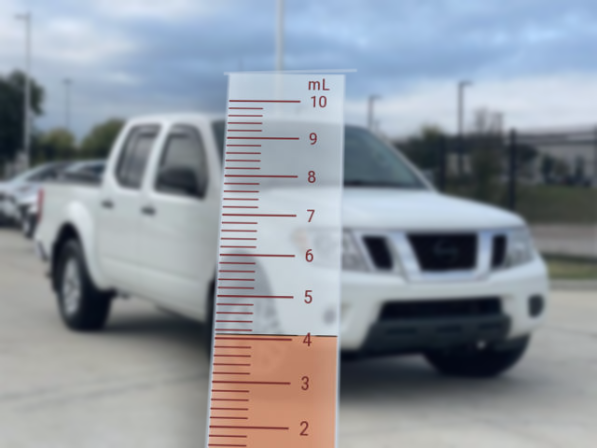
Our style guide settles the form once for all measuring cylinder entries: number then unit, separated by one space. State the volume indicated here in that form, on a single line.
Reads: 4.1 mL
